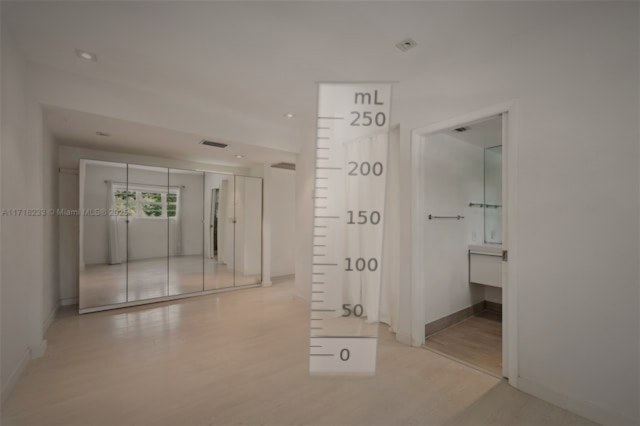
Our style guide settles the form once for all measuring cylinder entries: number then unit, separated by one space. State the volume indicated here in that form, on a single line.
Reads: 20 mL
